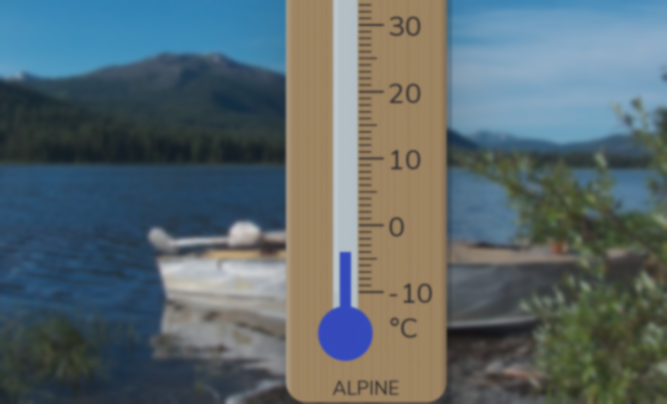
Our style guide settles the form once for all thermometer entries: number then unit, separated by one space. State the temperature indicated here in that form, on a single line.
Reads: -4 °C
